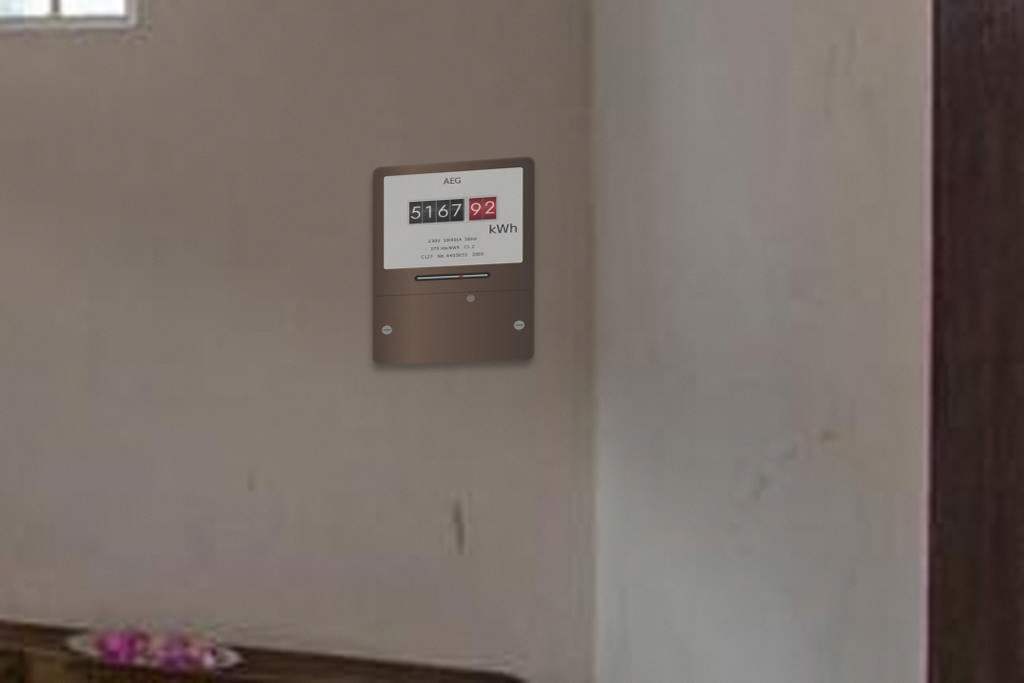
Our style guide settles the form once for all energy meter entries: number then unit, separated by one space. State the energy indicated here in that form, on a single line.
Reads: 5167.92 kWh
